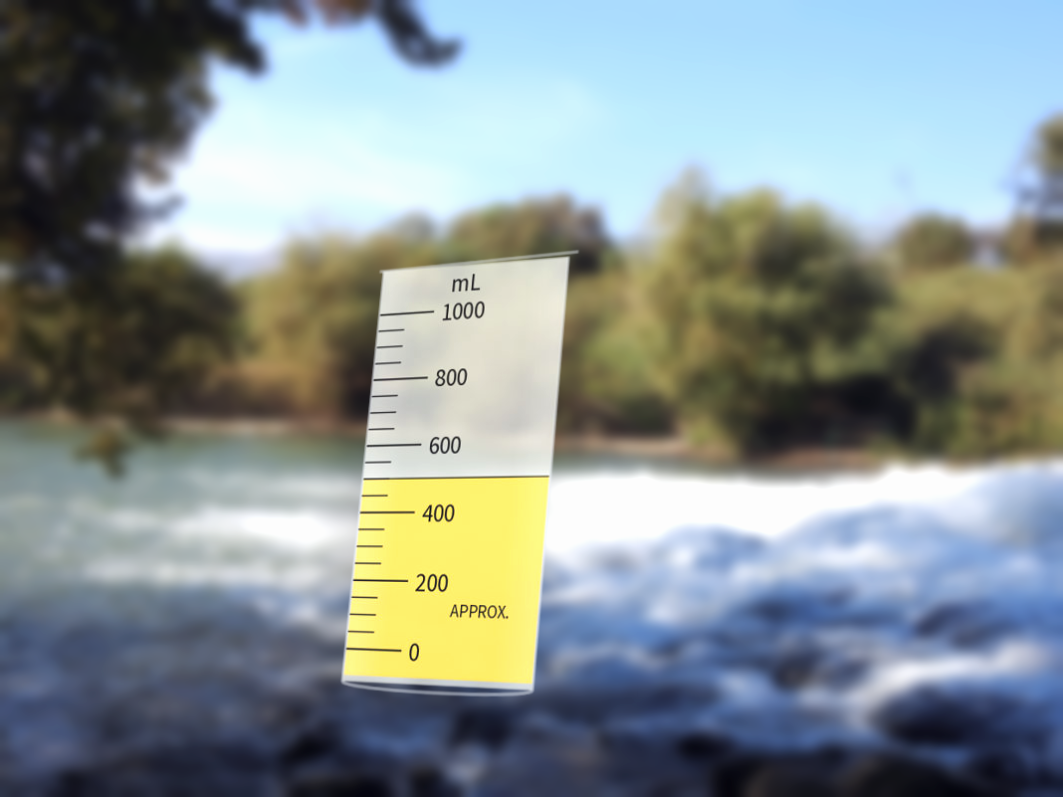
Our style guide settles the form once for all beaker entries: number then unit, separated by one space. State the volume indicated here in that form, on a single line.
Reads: 500 mL
